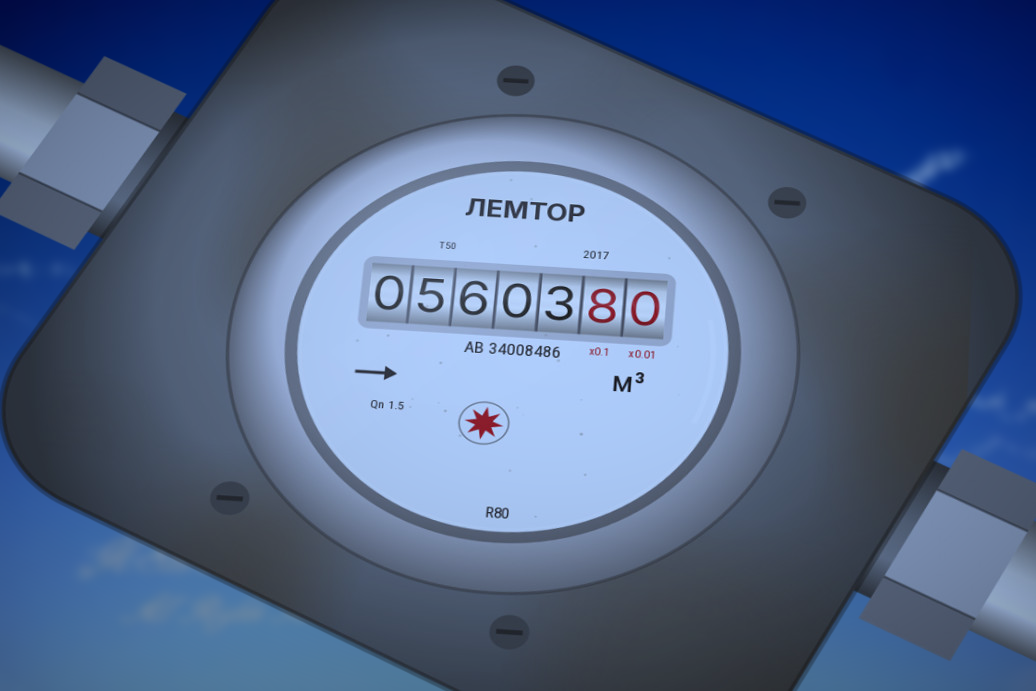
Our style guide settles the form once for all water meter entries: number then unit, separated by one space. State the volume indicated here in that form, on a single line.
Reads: 5603.80 m³
